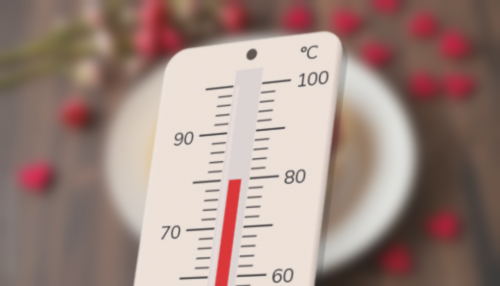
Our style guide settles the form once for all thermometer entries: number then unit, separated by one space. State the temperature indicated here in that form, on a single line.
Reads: 80 °C
